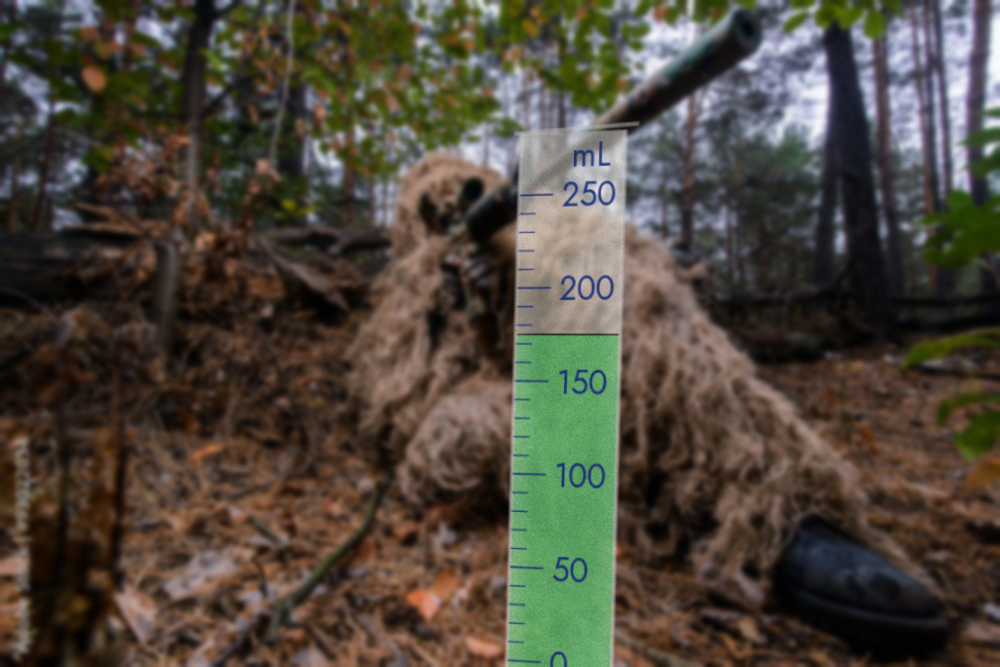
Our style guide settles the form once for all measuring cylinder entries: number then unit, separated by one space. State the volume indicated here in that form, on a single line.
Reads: 175 mL
